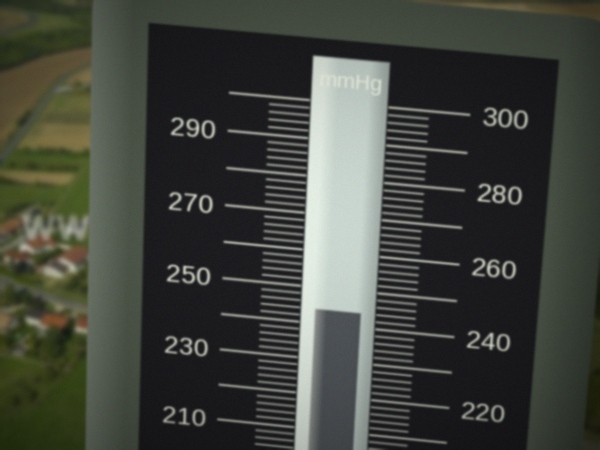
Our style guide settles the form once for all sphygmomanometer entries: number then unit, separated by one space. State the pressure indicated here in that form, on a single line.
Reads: 244 mmHg
